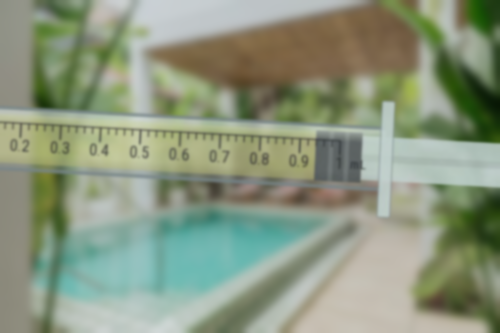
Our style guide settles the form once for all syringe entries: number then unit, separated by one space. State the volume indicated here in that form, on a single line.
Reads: 0.94 mL
